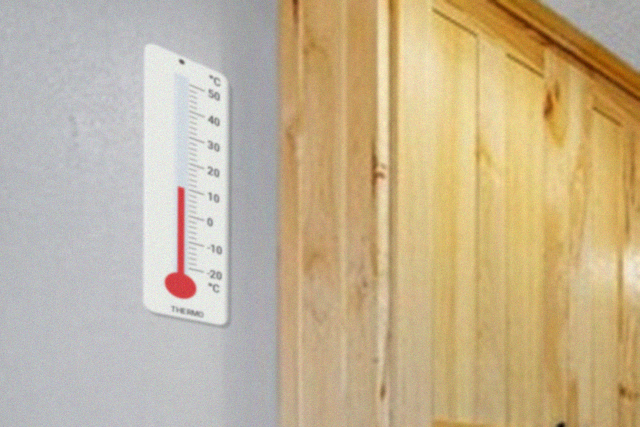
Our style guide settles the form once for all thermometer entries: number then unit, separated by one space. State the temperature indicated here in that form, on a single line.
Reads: 10 °C
